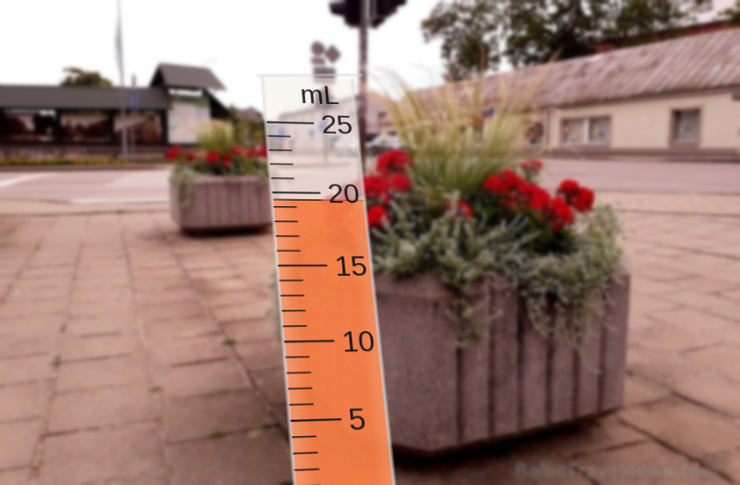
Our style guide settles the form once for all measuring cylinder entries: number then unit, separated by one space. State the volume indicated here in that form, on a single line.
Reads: 19.5 mL
